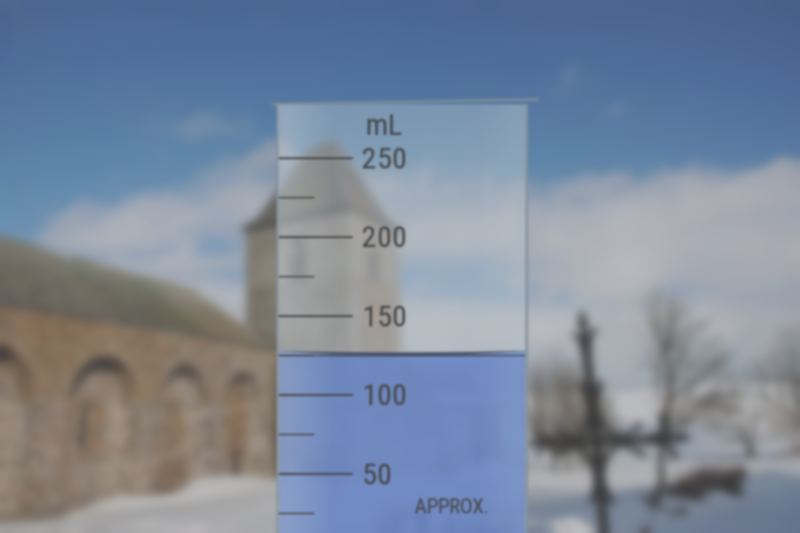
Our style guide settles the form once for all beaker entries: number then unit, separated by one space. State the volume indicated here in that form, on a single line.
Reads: 125 mL
